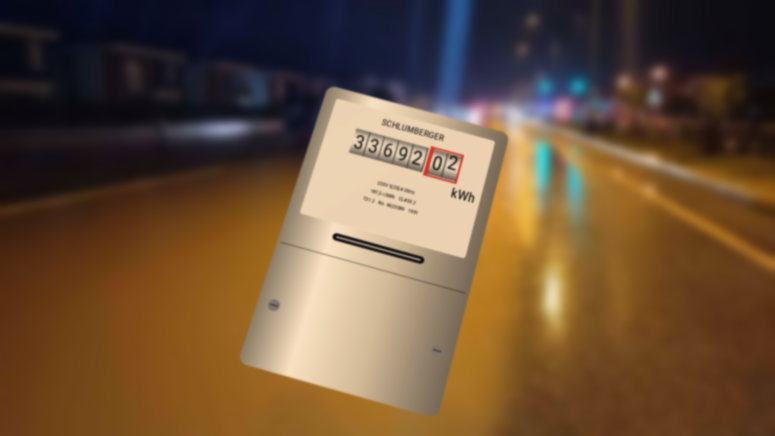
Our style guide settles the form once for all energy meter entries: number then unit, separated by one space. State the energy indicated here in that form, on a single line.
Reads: 33692.02 kWh
